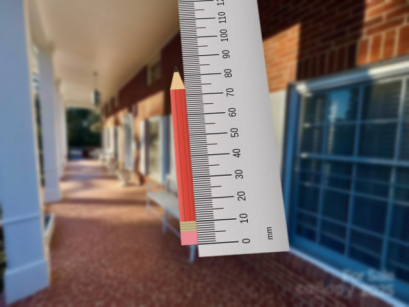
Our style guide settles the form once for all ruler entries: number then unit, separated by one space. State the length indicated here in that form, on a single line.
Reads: 85 mm
